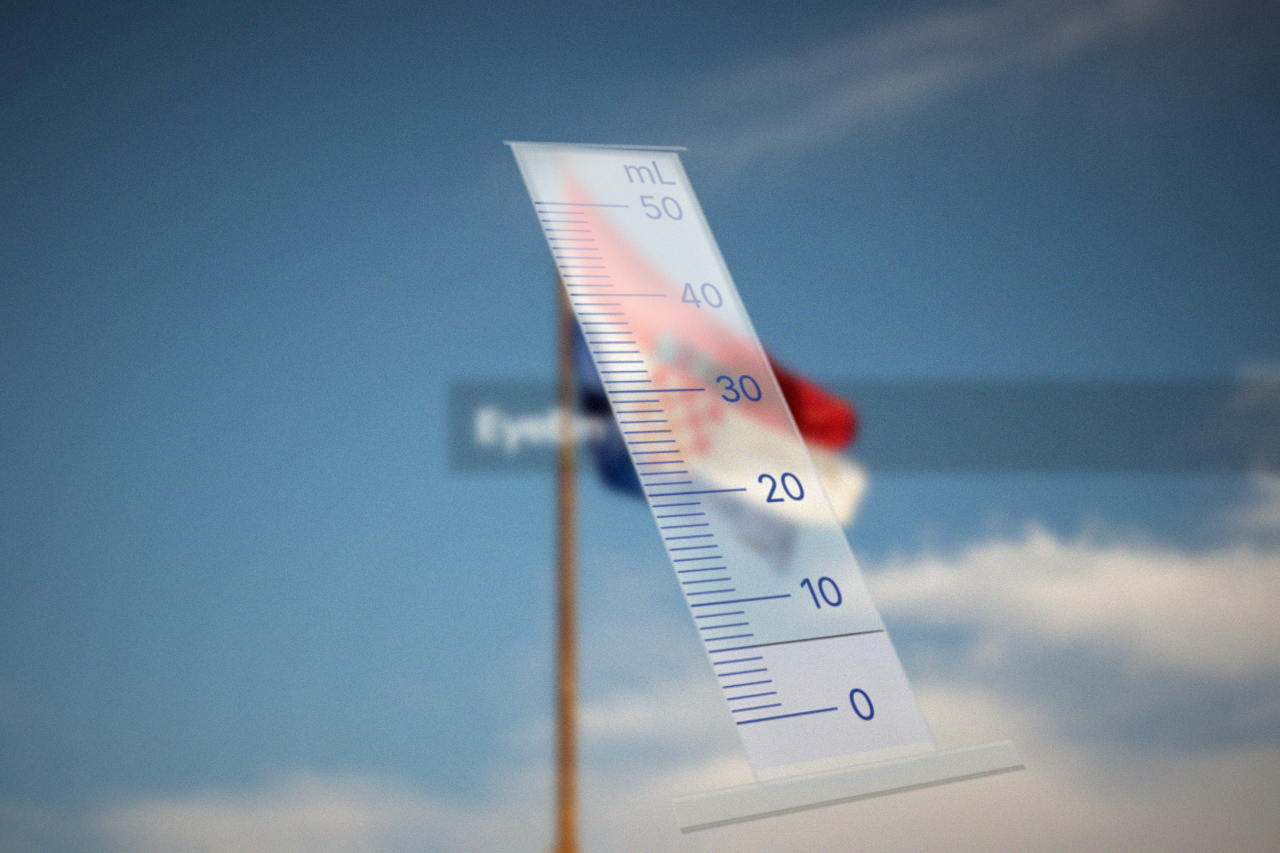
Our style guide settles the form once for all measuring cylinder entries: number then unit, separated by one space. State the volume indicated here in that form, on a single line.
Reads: 6 mL
